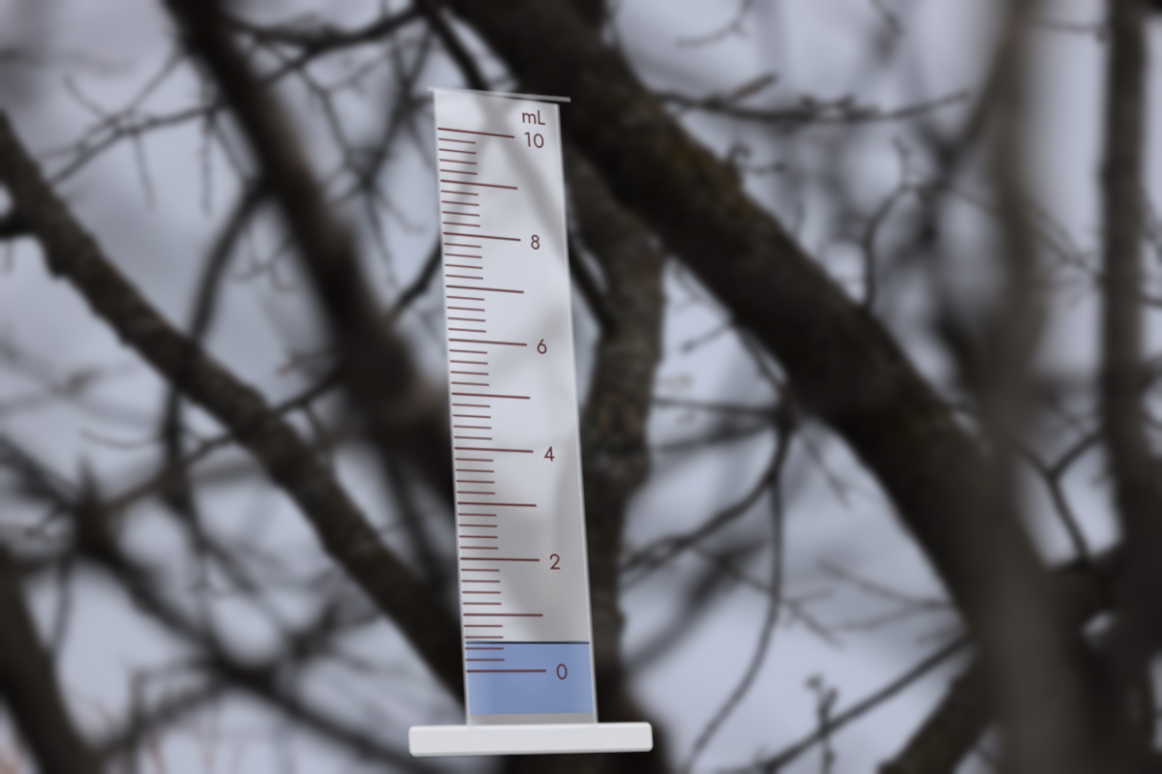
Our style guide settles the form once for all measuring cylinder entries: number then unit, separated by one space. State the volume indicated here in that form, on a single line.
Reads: 0.5 mL
